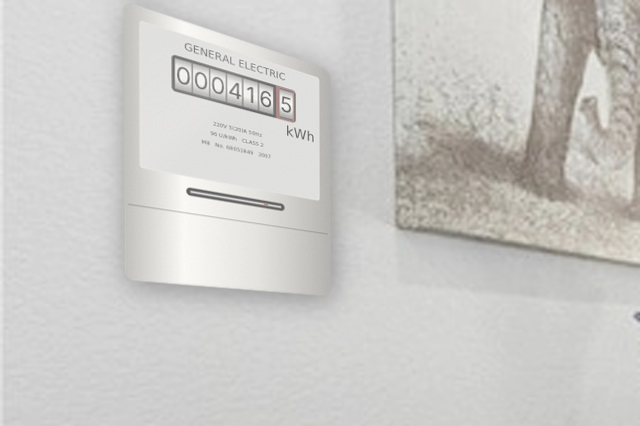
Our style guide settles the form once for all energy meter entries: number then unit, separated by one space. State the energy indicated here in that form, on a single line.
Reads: 416.5 kWh
